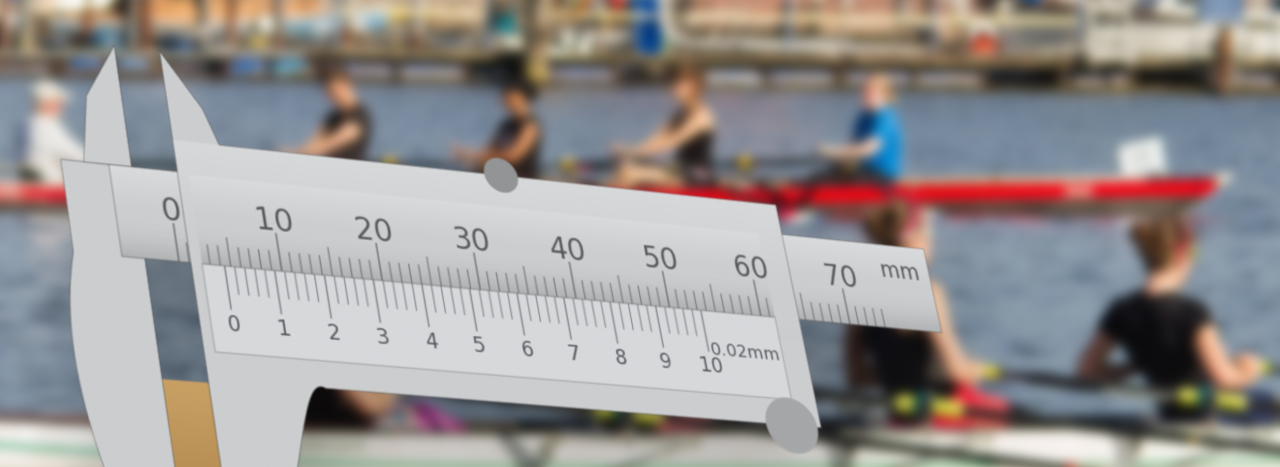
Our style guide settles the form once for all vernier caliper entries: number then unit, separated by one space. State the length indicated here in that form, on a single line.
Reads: 4.4 mm
